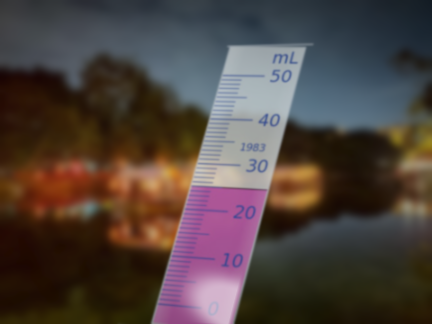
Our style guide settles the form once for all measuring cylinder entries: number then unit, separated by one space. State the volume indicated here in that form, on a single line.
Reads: 25 mL
